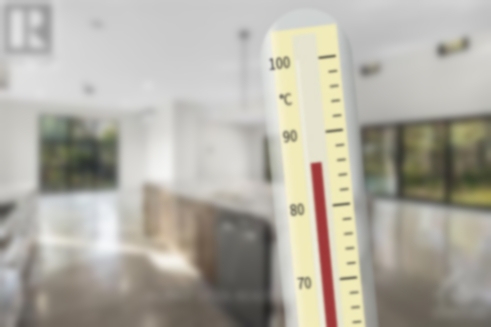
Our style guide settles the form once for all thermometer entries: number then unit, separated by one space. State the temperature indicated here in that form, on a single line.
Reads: 86 °C
